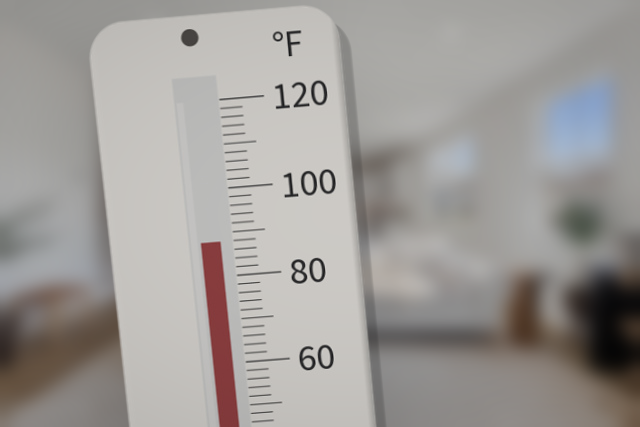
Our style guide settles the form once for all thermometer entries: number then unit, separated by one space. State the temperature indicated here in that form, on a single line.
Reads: 88 °F
